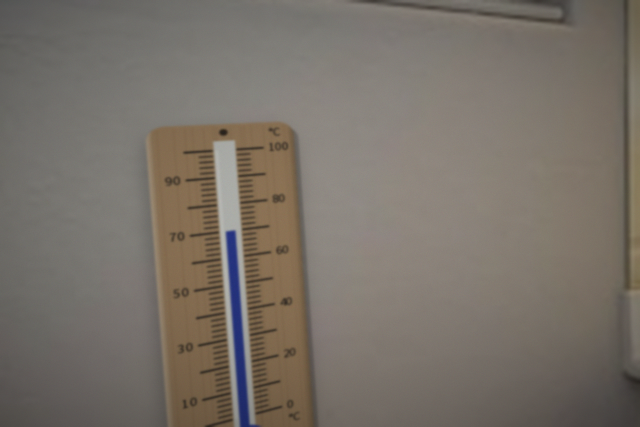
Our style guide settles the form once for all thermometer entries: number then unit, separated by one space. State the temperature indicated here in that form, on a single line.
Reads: 70 °C
